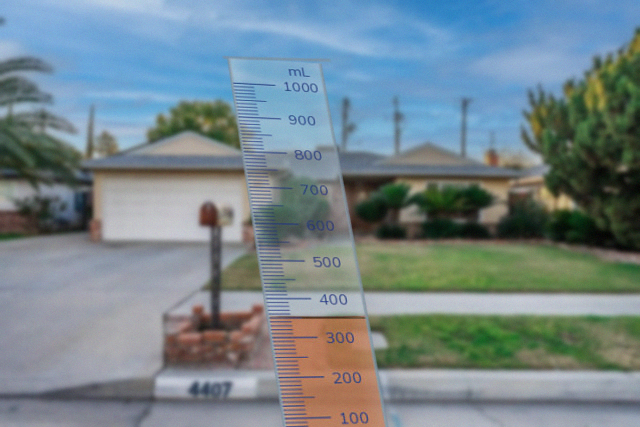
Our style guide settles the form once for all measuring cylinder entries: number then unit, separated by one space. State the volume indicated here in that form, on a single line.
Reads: 350 mL
